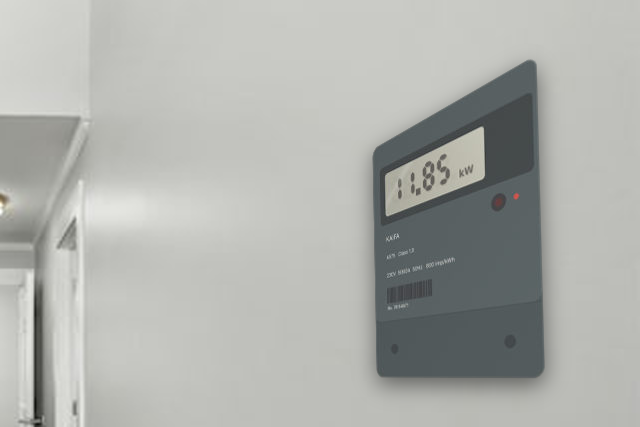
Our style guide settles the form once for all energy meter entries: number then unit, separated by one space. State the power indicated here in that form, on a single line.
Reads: 11.85 kW
